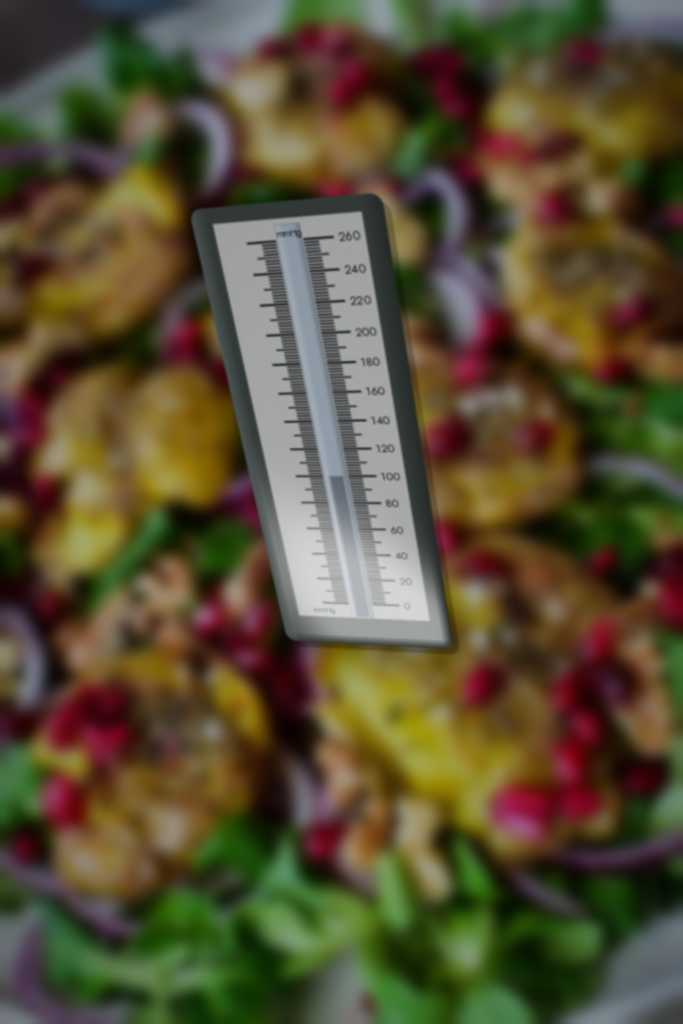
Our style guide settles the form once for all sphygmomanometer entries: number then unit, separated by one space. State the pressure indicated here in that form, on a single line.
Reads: 100 mmHg
